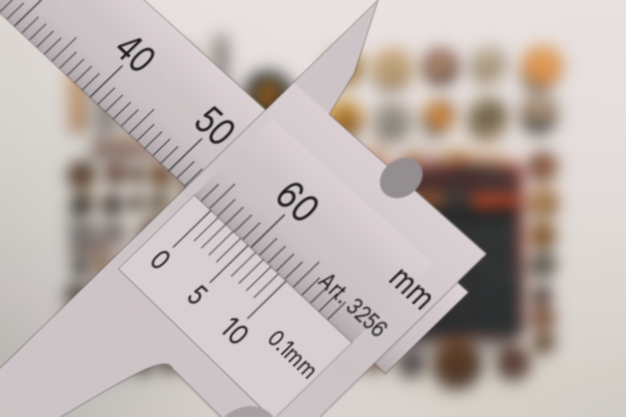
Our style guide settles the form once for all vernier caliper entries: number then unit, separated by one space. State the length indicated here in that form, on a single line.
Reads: 55.2 mm
